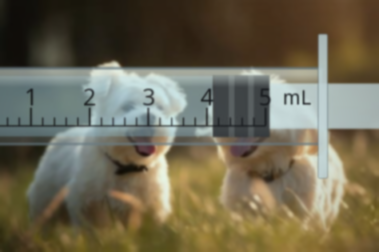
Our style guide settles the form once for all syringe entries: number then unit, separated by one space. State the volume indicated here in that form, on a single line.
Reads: 4.1 mL
